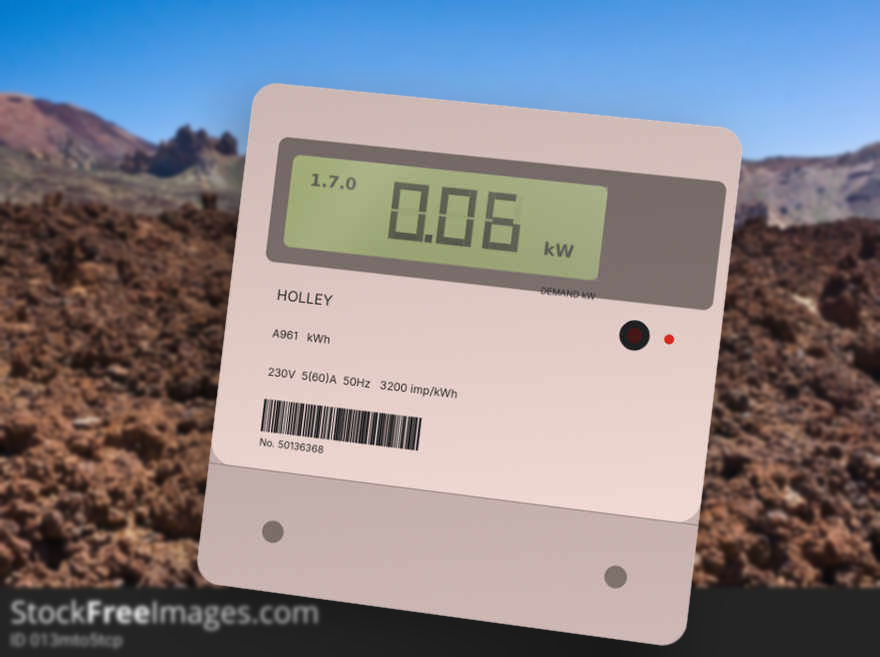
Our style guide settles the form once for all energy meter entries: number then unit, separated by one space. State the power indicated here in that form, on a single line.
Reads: 0.06 kW
